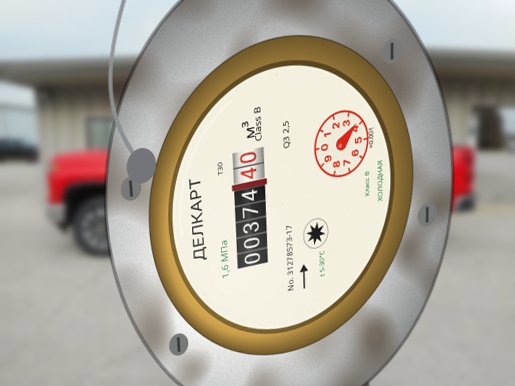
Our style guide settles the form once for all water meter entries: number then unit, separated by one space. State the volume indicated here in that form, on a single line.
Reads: 374.403 m³
